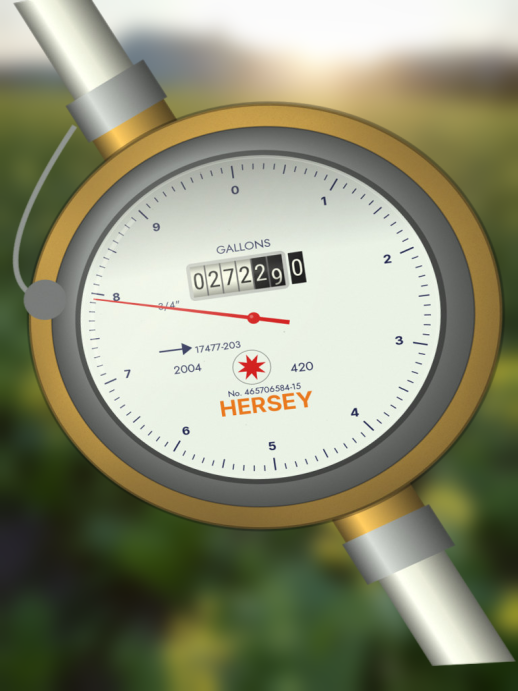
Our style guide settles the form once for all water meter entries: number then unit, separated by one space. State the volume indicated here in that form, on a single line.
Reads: 272287.9 gal
